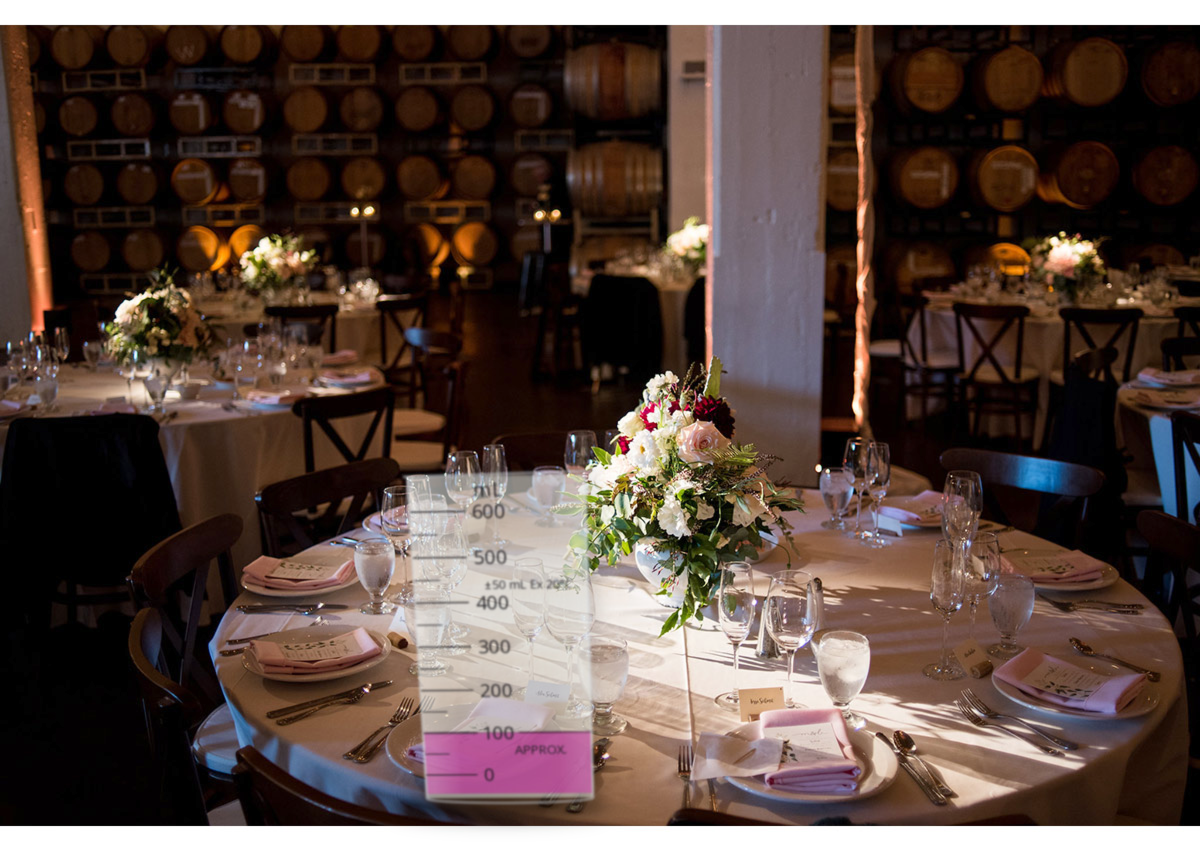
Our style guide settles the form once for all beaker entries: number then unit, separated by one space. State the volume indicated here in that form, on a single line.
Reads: 100 mL
